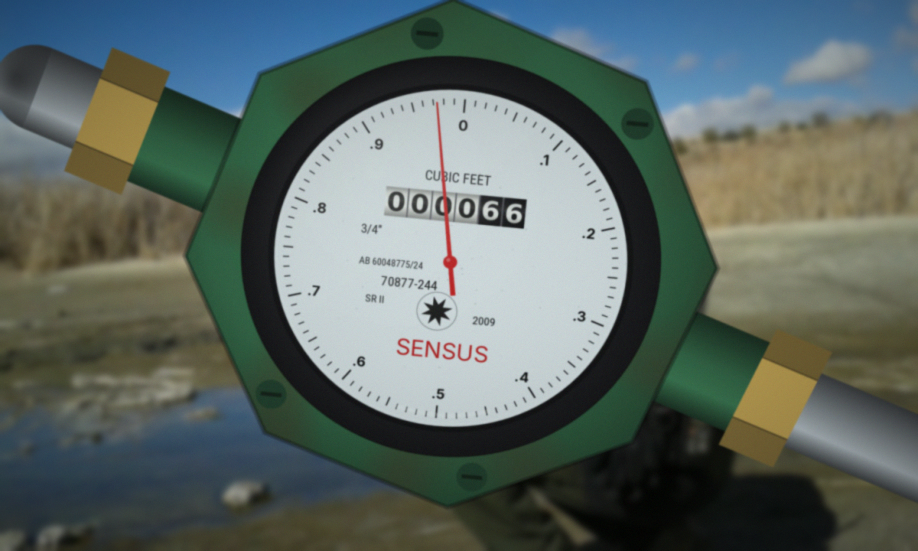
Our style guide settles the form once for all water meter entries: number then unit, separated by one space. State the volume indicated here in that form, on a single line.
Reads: 65.97 ft³
